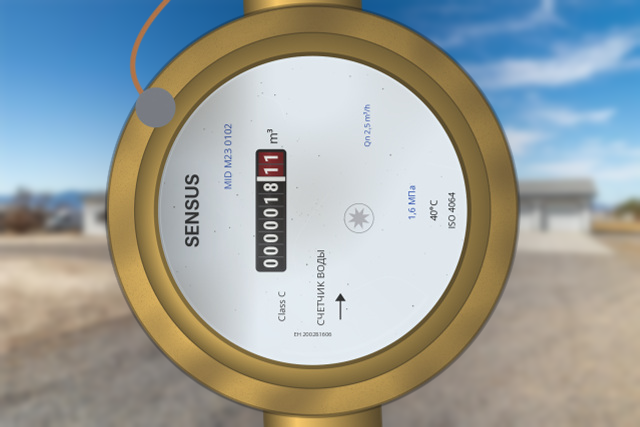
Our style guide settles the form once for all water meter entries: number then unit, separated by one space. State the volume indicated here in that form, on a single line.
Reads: 18.11 m³
